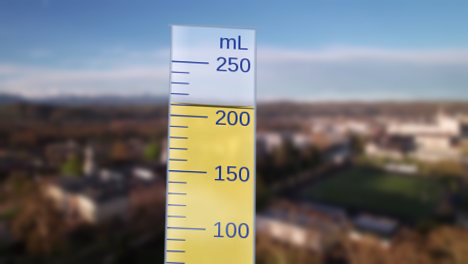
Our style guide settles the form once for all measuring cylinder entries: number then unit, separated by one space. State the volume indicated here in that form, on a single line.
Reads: 210 mL
